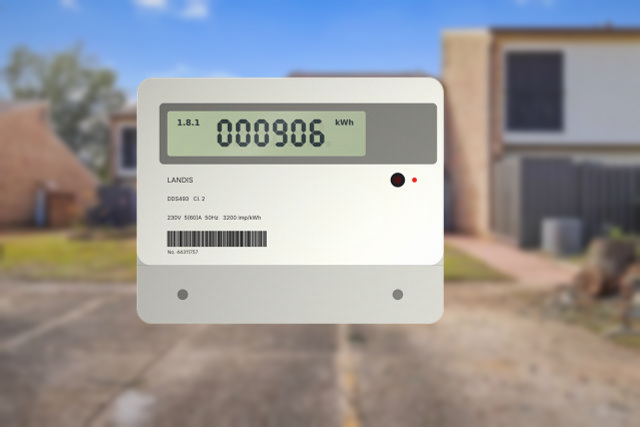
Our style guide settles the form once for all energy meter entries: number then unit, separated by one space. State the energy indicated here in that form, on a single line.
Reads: 906 kWh
